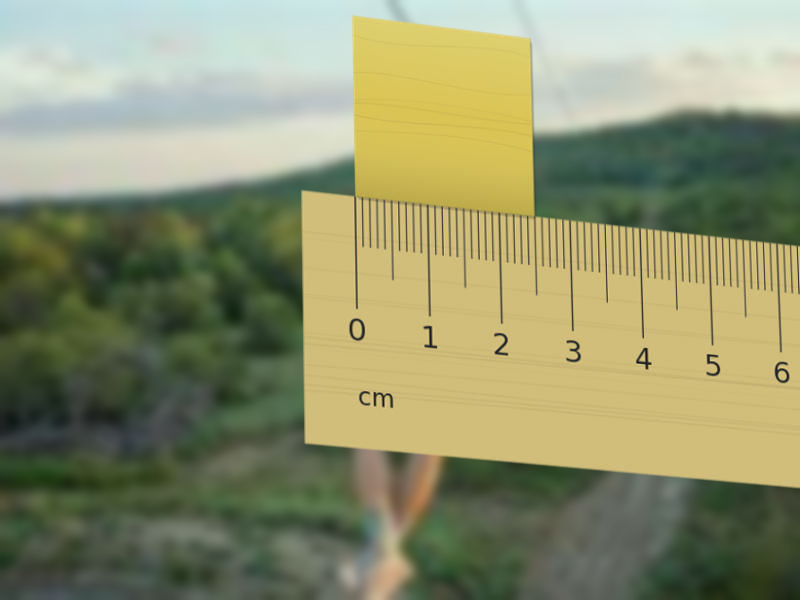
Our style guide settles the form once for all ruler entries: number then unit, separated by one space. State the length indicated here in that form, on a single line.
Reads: 2.5 cm
